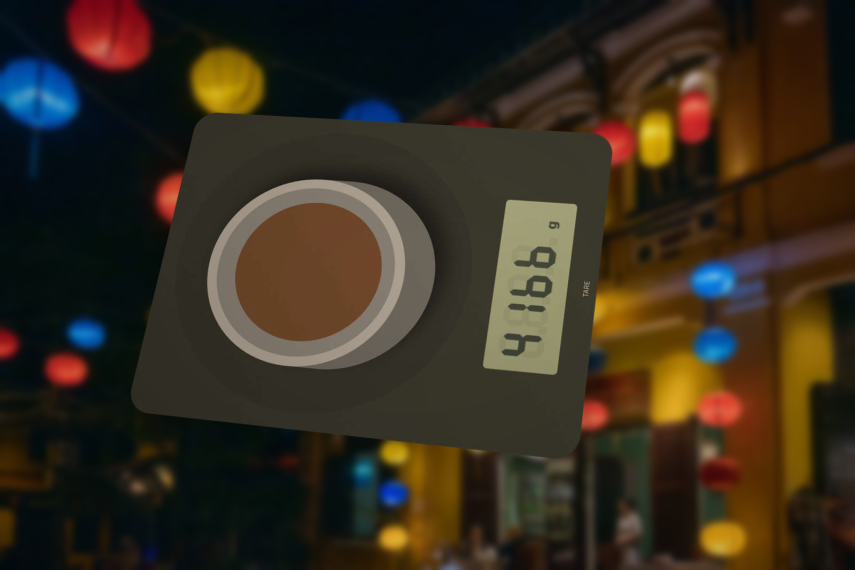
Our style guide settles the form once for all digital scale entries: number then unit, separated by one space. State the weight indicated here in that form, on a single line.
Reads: 4166 g
